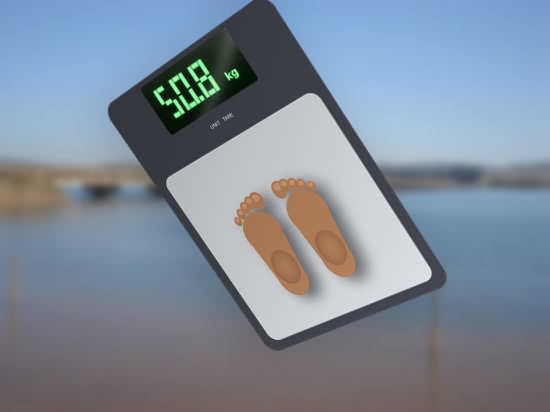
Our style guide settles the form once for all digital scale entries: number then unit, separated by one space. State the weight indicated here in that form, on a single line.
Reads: 50.8 kg
